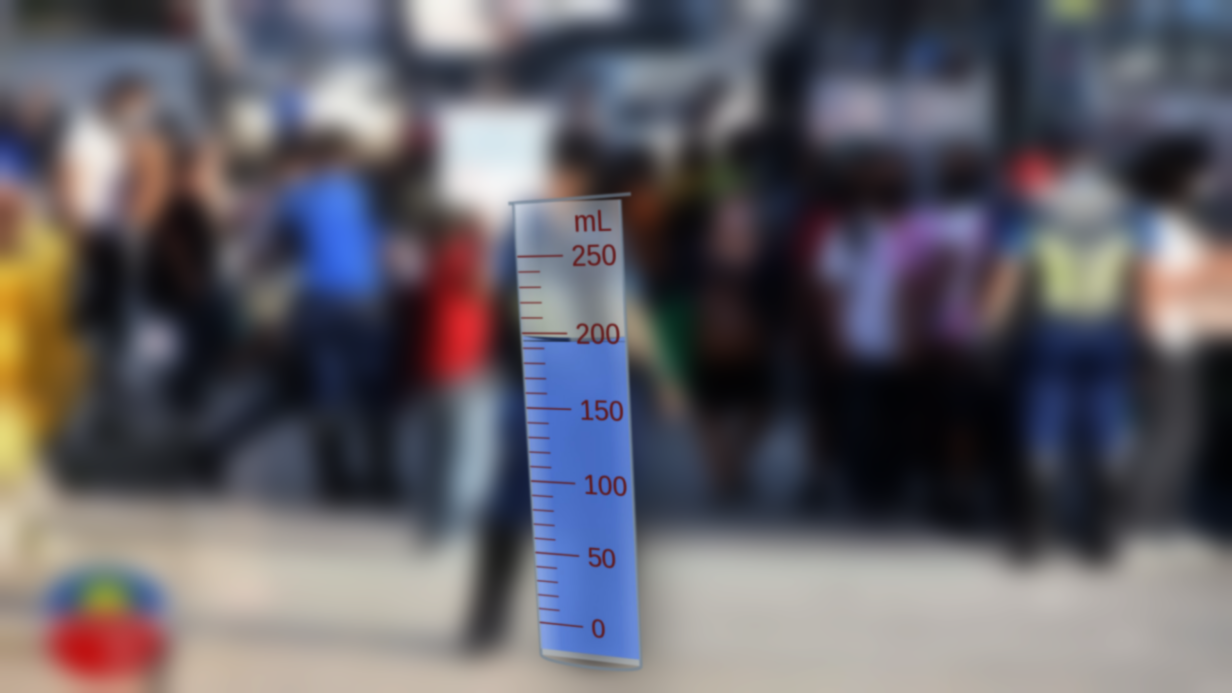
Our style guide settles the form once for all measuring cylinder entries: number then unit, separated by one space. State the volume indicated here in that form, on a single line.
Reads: 195 mL
